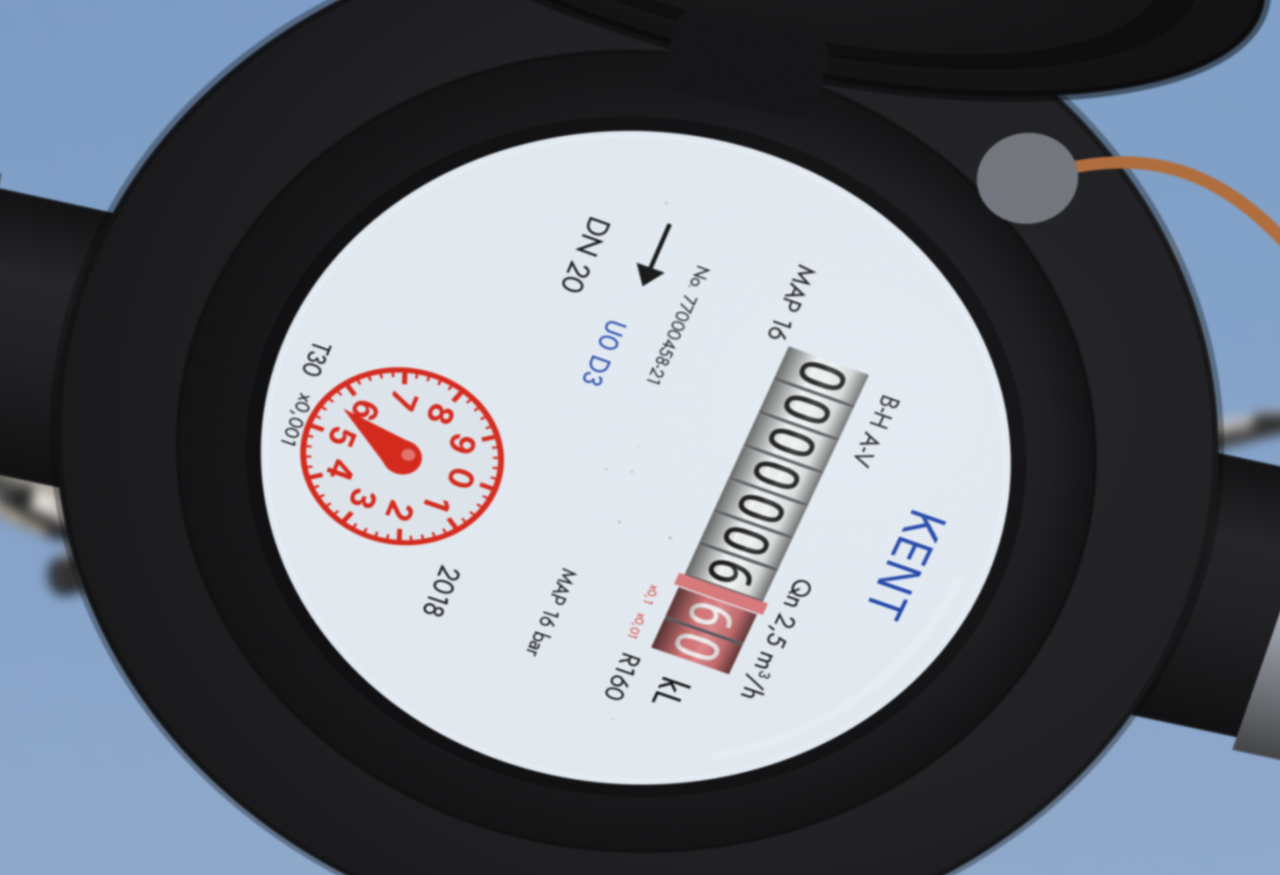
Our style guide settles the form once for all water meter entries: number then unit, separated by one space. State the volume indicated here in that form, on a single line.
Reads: 6.605 kL
